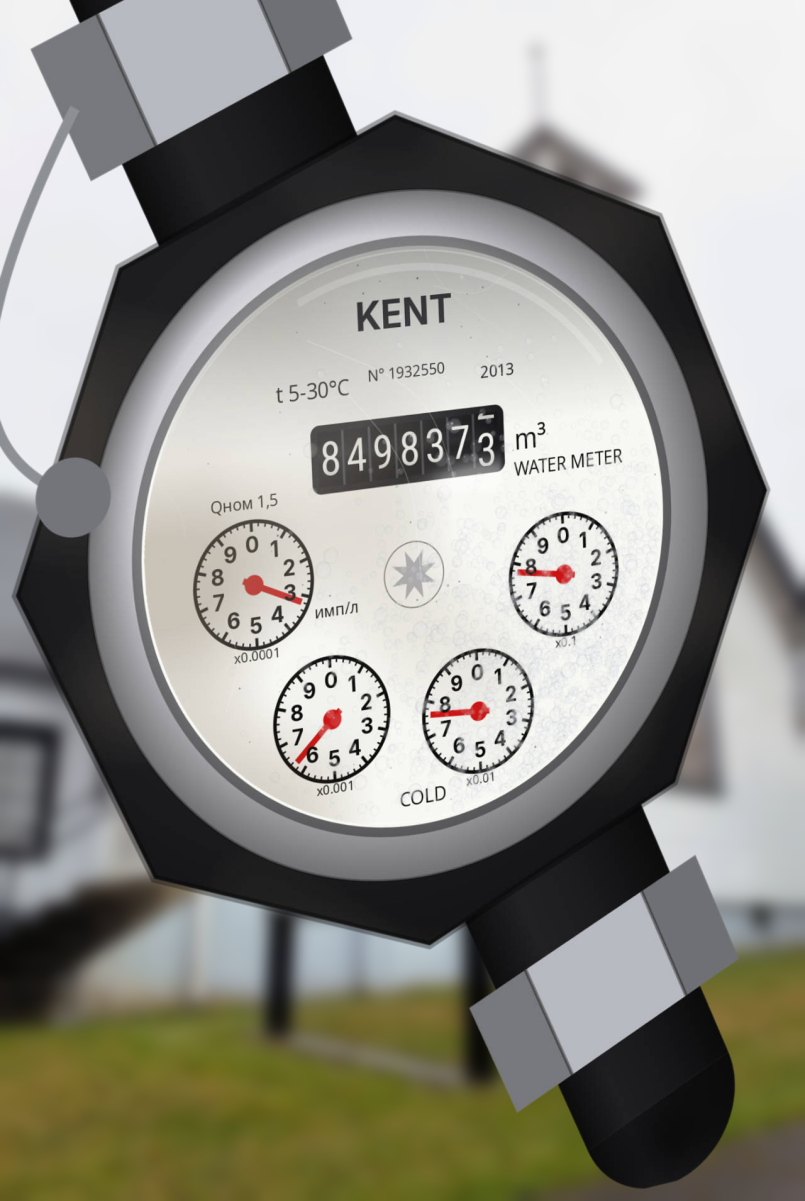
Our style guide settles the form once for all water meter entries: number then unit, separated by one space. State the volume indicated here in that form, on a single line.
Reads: 8498372.7763 m³
